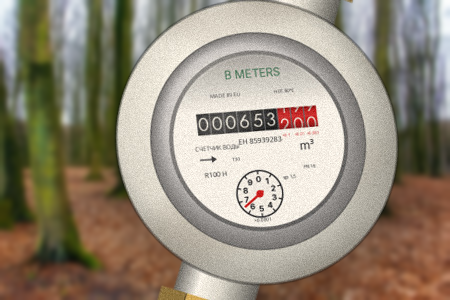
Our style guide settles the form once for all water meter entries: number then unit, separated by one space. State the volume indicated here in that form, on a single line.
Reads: 653.1996 m³
